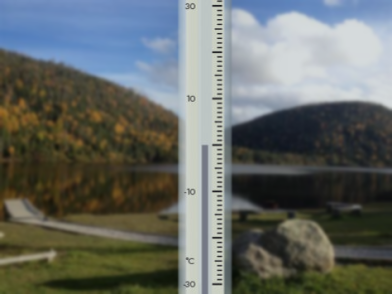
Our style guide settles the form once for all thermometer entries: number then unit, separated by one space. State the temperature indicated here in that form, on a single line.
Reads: 0 °C
